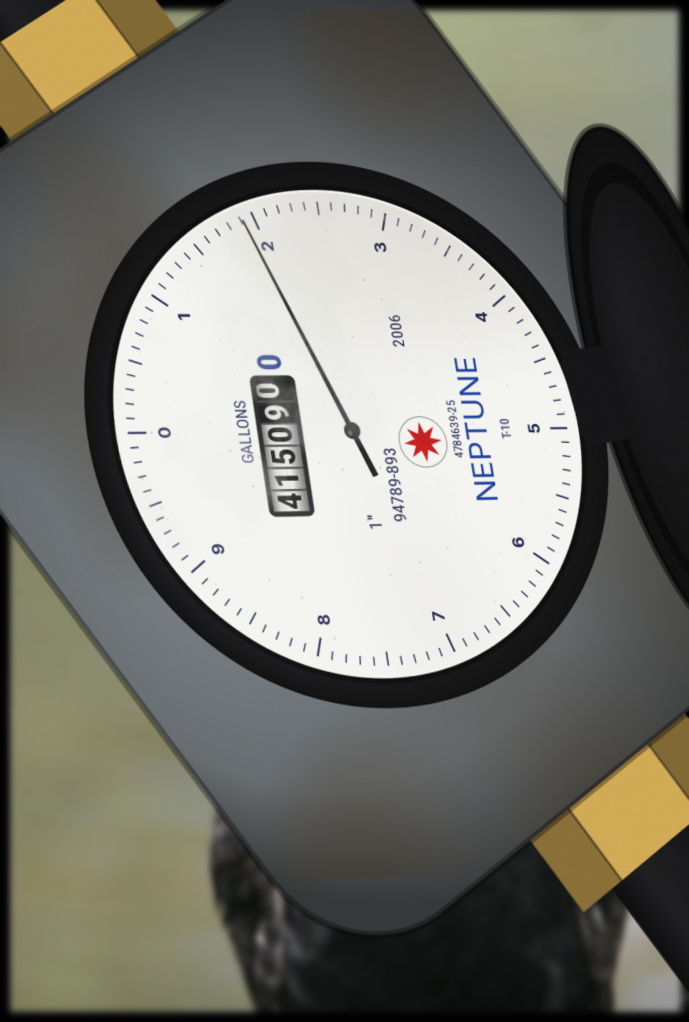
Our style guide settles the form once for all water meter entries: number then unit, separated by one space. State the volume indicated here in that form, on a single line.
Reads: 4150901.9 gal
